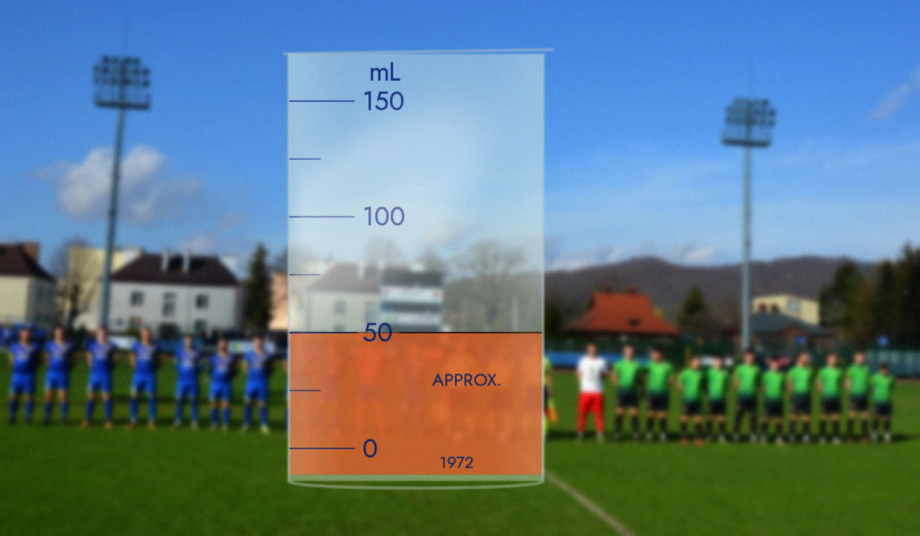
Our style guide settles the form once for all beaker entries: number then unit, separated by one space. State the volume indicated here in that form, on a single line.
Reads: 50 mL
